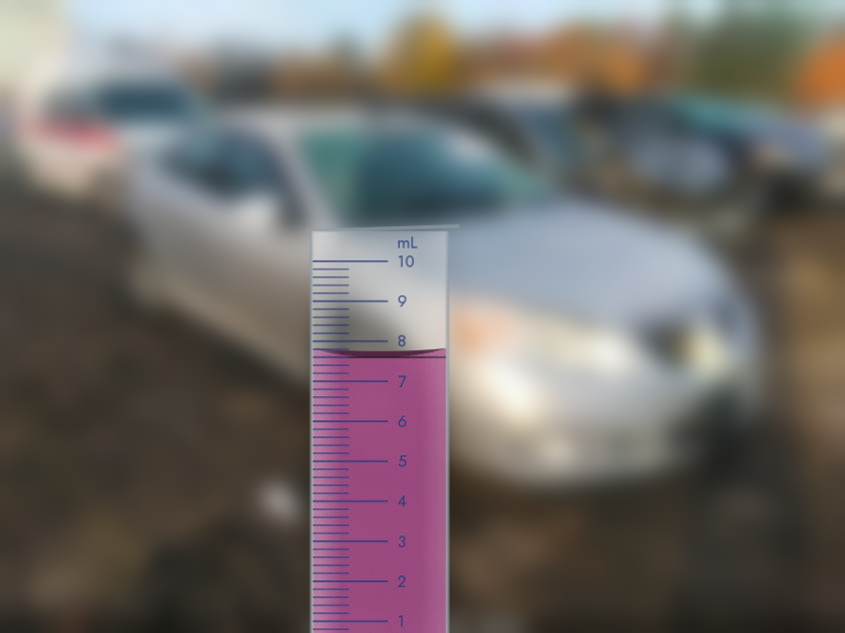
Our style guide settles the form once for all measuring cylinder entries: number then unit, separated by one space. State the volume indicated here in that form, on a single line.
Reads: 7.6 mL
